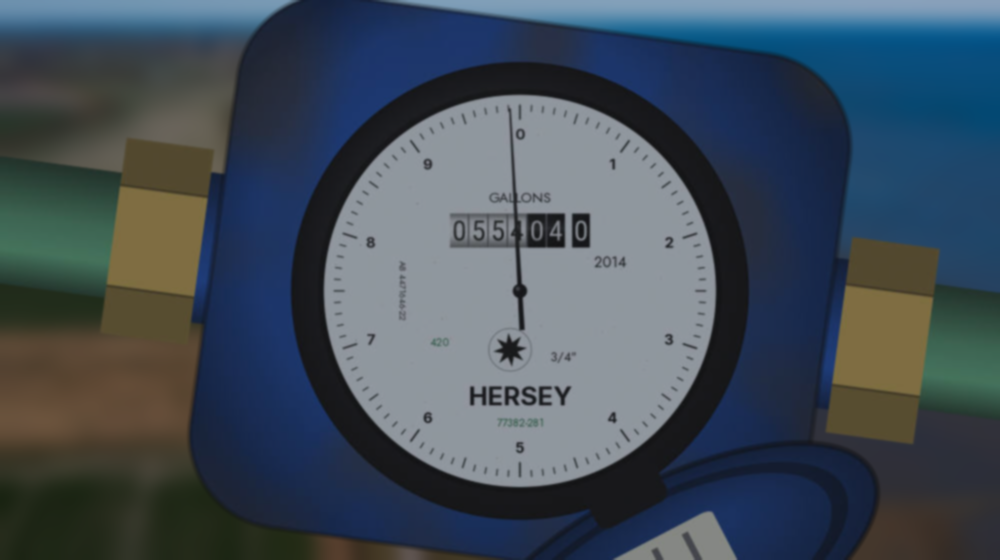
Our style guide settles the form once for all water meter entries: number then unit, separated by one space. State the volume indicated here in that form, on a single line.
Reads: 554039.9 gal
